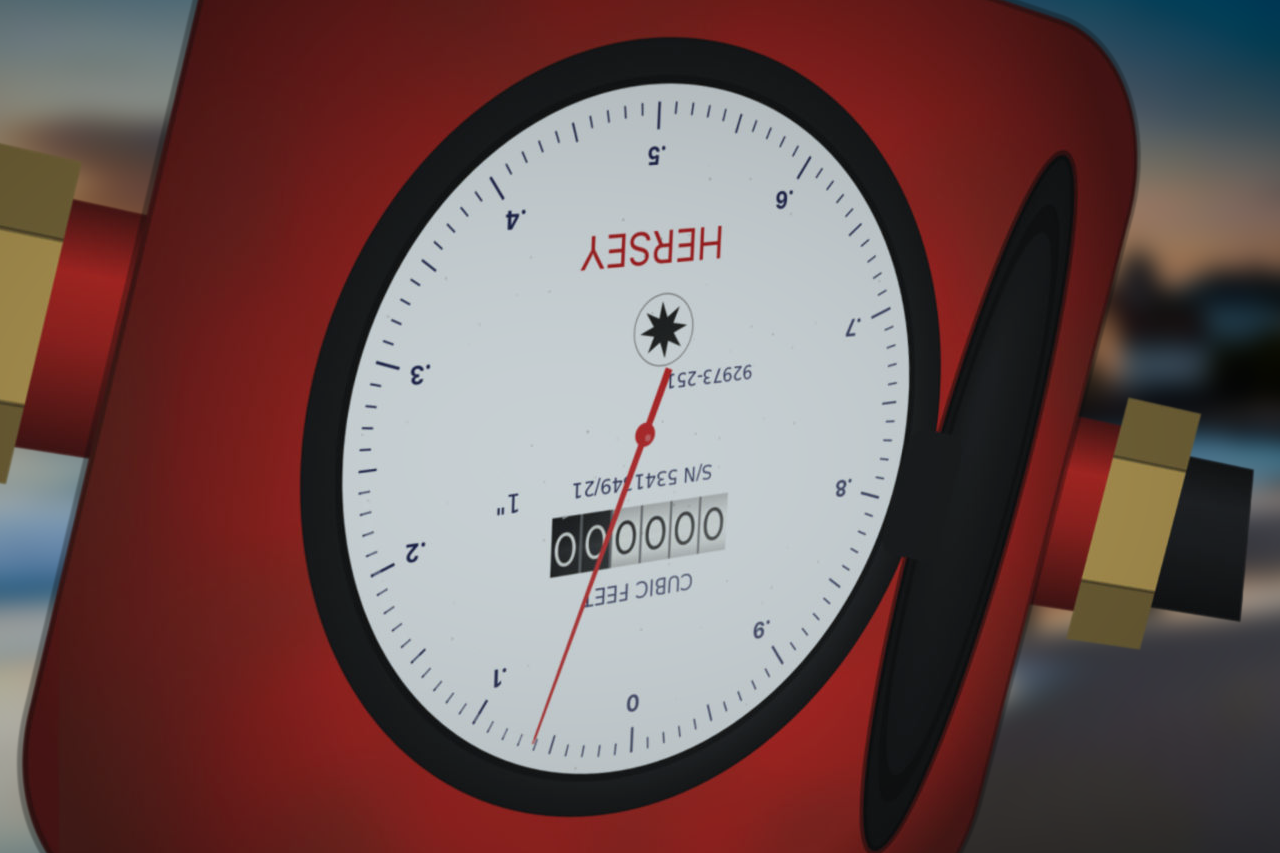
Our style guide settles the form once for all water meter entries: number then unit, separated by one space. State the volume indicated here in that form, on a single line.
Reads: 0.06 ft³
